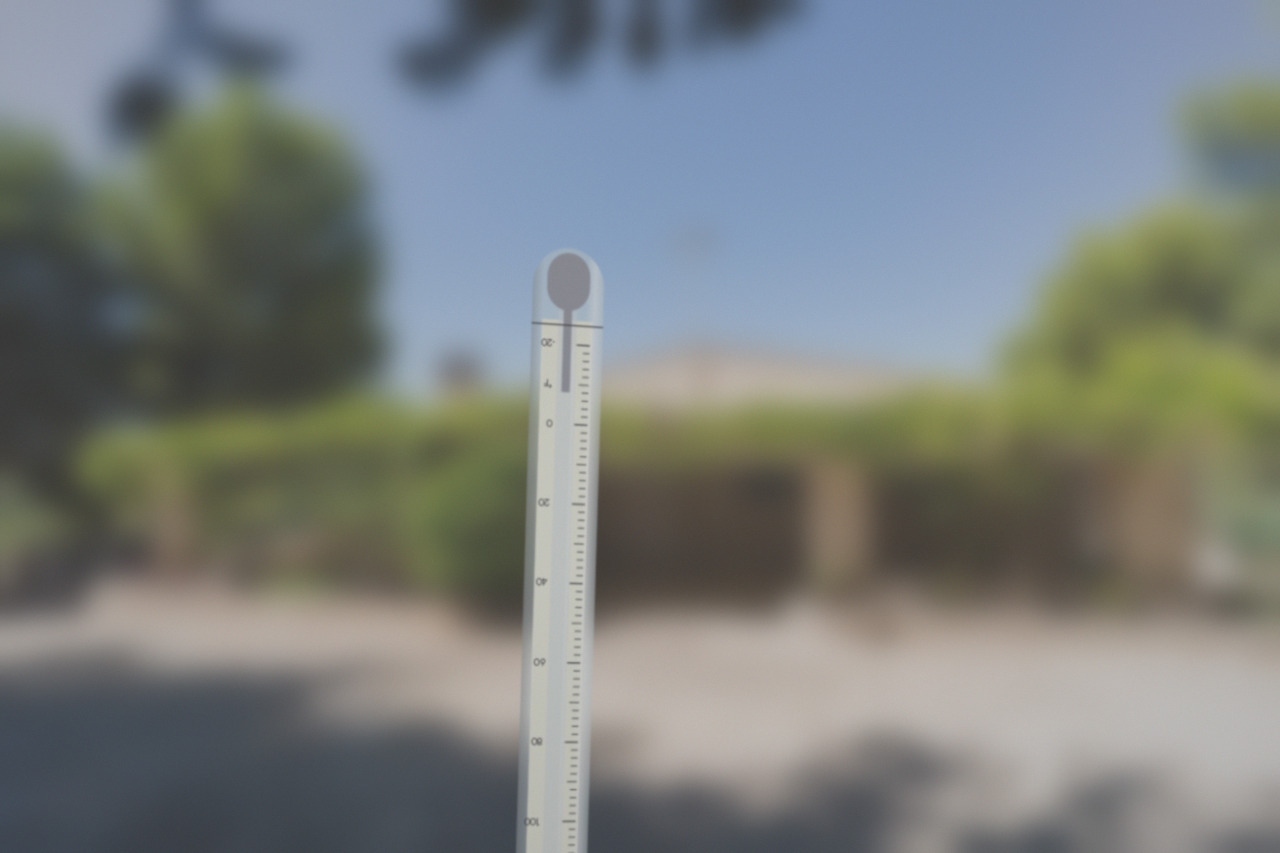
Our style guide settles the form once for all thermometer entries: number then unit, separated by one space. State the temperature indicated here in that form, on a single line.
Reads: -8 °F
